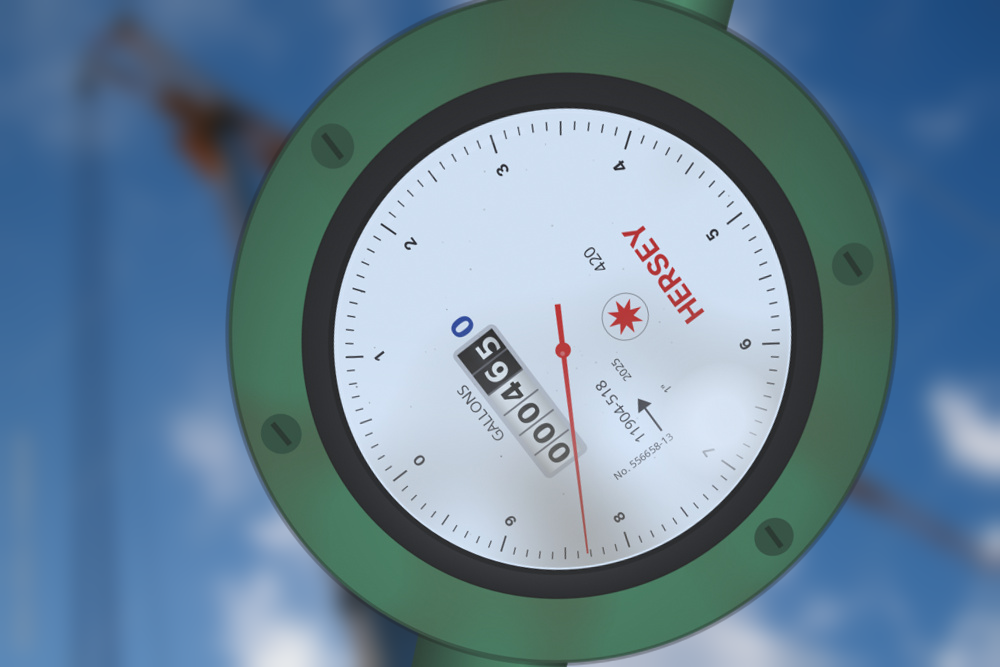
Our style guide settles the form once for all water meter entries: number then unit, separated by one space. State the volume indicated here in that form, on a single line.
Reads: 4648.3 gal
